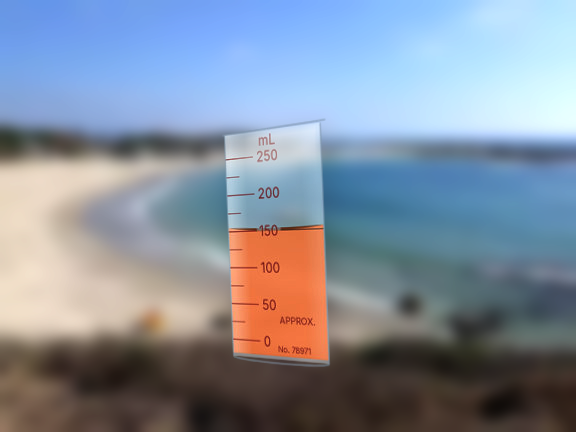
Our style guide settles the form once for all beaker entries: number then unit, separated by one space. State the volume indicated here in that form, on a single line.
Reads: 150 mL
